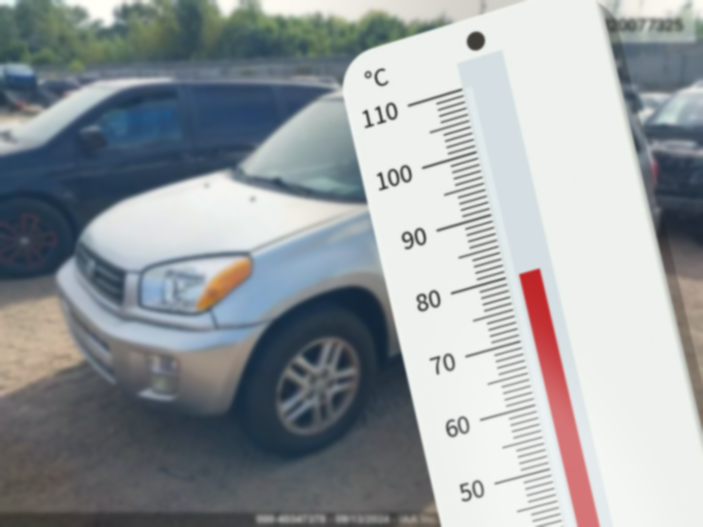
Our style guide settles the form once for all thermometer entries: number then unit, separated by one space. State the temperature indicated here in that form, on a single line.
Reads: 80 °C
